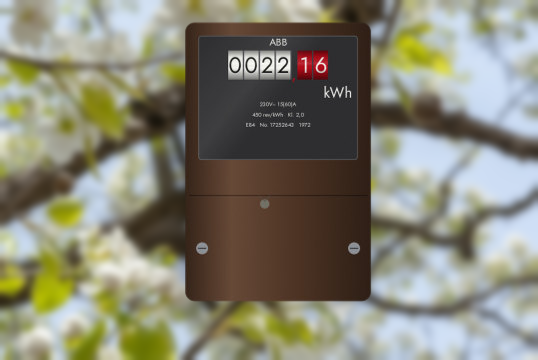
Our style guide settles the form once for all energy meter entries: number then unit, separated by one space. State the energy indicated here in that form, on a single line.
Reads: 22.16 kWh
